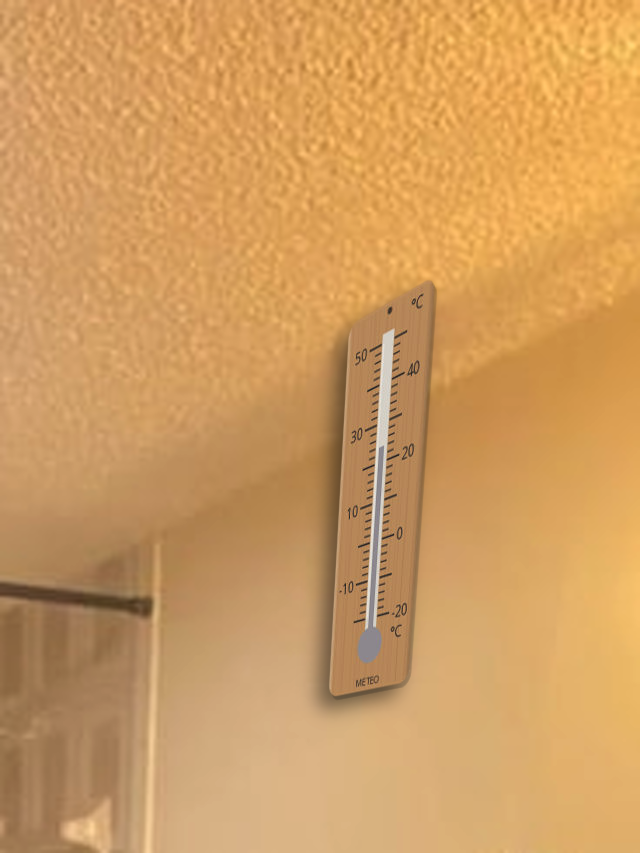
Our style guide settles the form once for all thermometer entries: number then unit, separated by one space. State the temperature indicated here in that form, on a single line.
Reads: 24 °C
